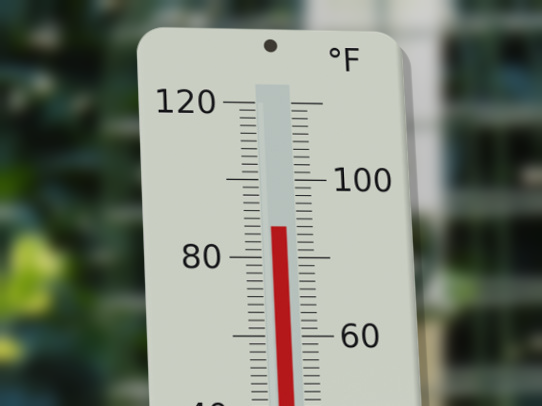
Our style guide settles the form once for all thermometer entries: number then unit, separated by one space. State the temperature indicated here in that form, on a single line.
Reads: 88 °F
